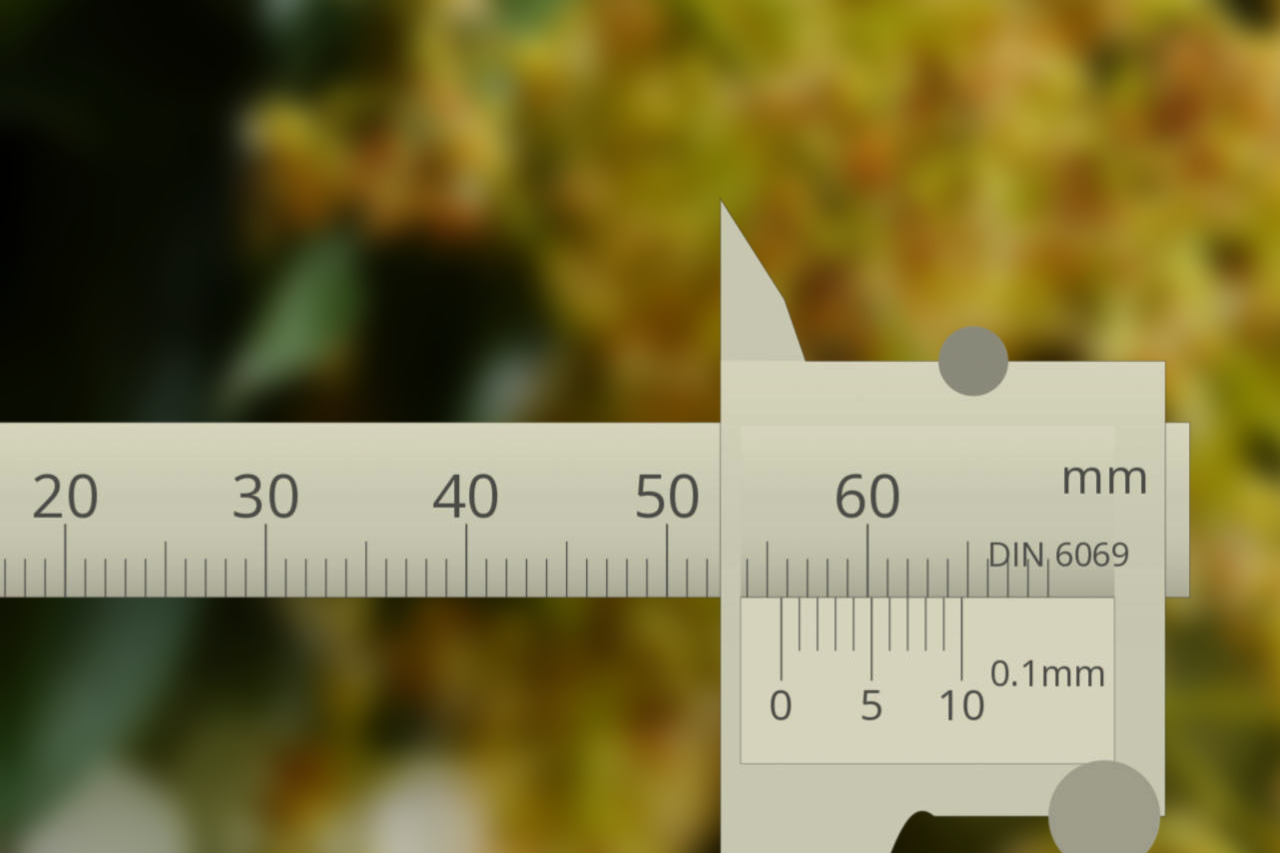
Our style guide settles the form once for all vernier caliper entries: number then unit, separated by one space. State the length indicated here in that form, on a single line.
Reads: 55.7 mm
